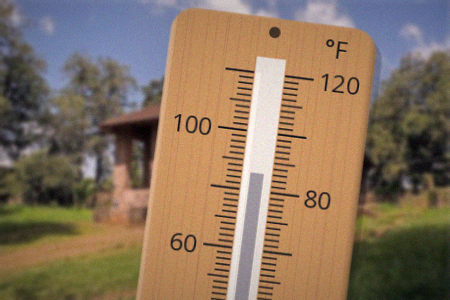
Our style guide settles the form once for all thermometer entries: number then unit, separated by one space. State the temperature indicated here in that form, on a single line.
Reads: 86 °F
